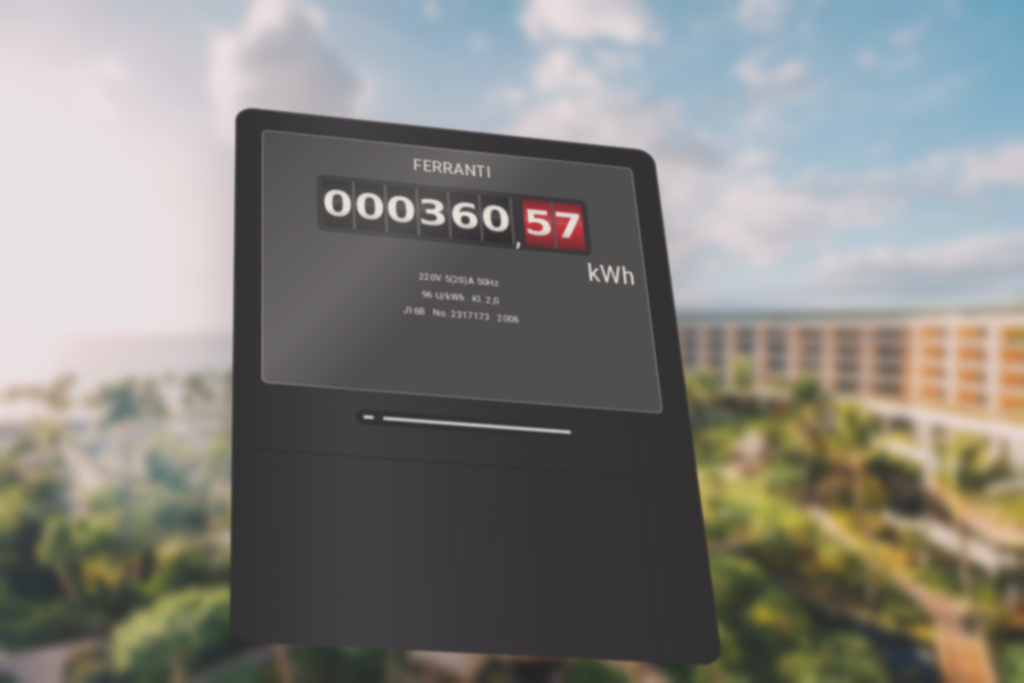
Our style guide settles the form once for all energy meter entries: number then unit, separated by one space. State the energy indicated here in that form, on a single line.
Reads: 360.57 kWh
